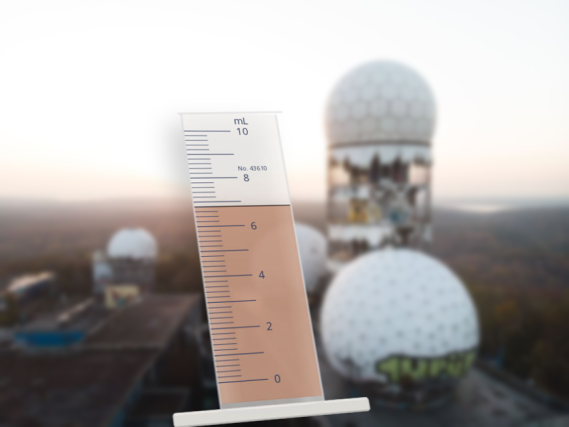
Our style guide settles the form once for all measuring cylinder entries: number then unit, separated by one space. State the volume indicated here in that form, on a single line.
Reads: 6.8 mL
